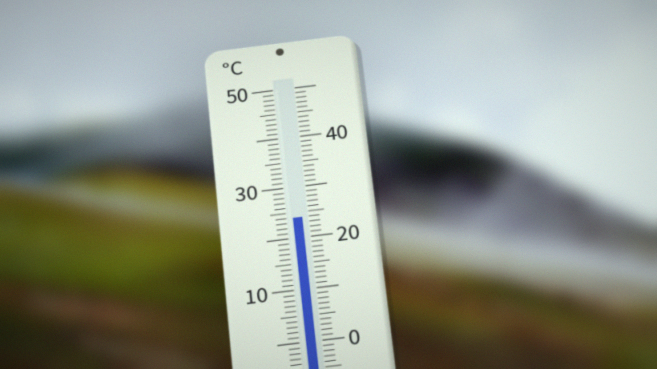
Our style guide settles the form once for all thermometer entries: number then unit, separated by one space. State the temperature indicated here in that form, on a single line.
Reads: 24 °C
